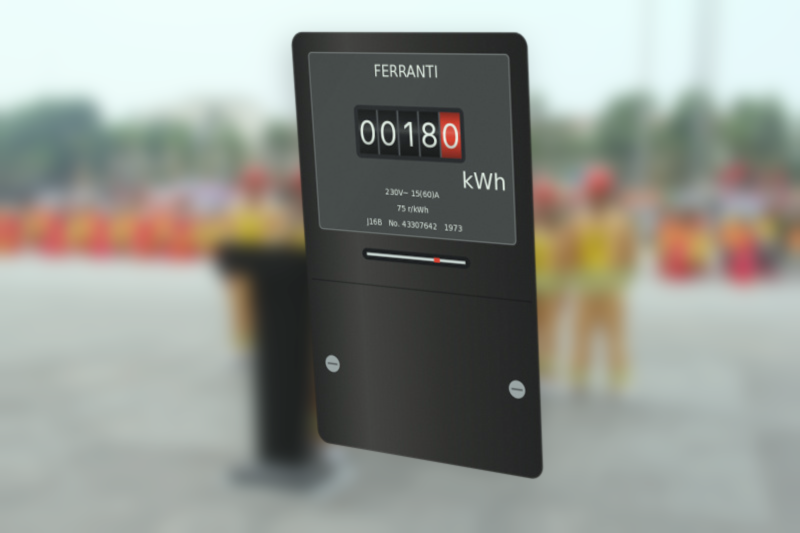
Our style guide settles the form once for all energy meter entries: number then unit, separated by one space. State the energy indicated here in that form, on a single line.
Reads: 18.0 kWh
